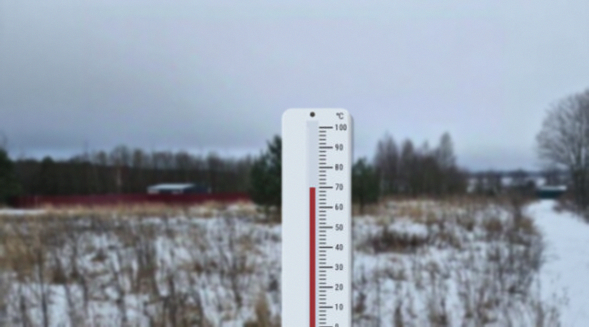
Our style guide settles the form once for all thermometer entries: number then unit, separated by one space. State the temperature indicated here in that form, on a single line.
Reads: 70 °C
